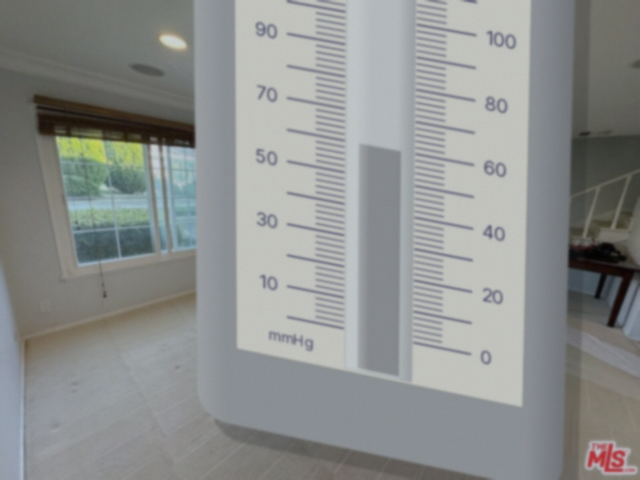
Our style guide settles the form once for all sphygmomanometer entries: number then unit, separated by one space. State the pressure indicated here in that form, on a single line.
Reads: 60 mmHg
